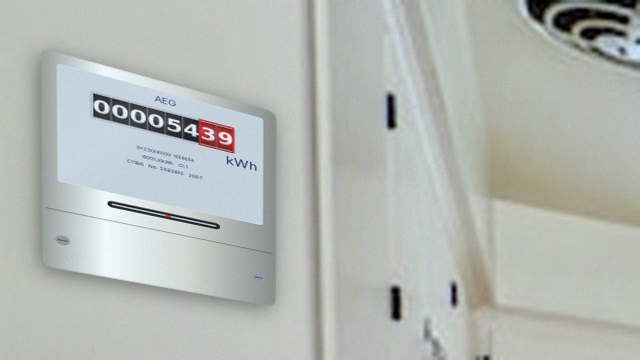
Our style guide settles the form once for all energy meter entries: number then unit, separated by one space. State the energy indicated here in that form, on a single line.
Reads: 54.39 kWh
